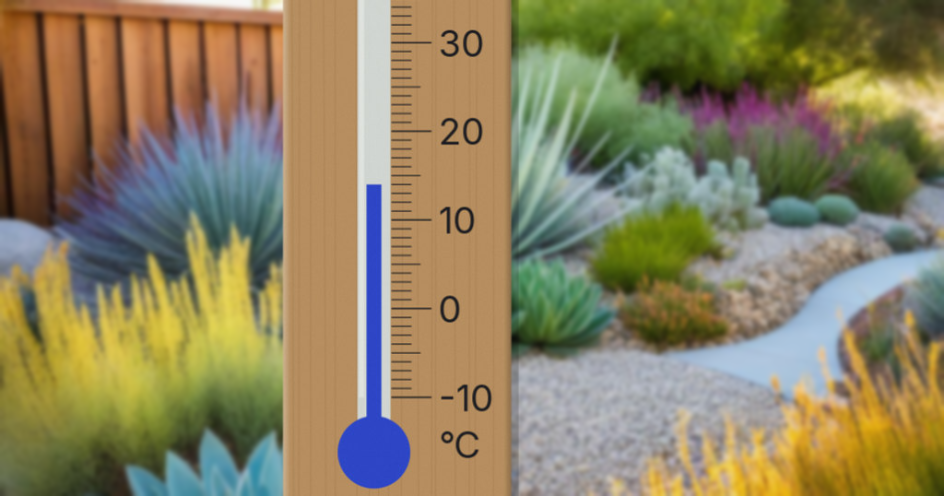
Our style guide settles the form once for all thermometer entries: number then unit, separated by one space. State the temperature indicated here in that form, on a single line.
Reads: 14 °C
